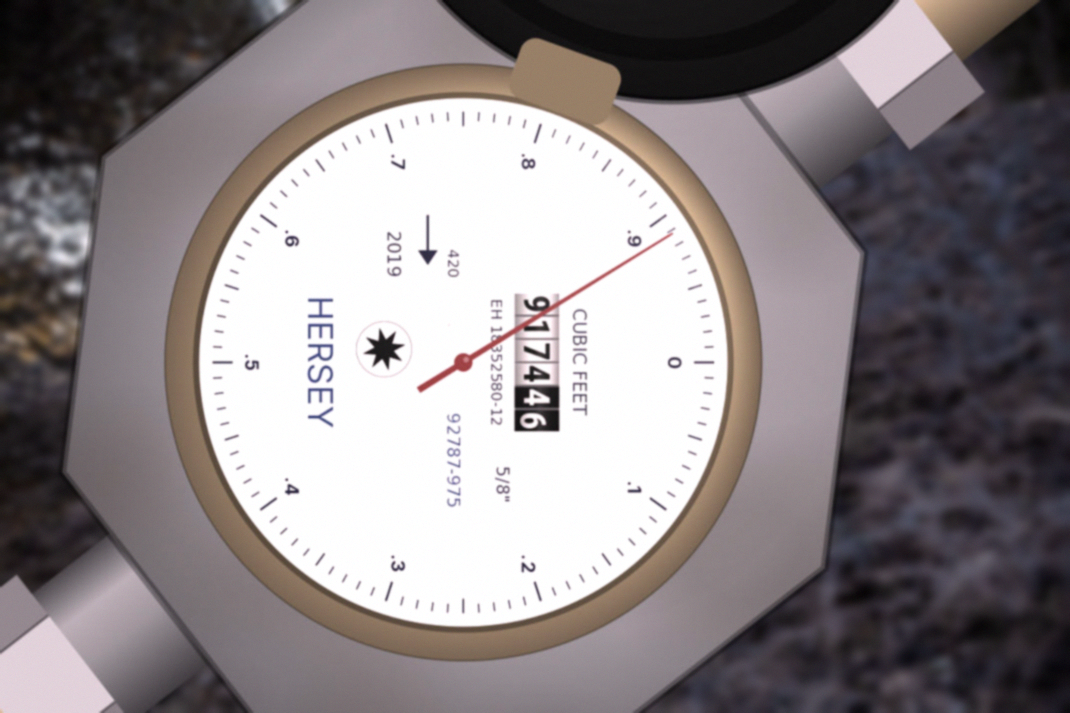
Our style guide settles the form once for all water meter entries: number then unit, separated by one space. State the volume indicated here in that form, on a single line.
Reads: 917445.91 ft³
